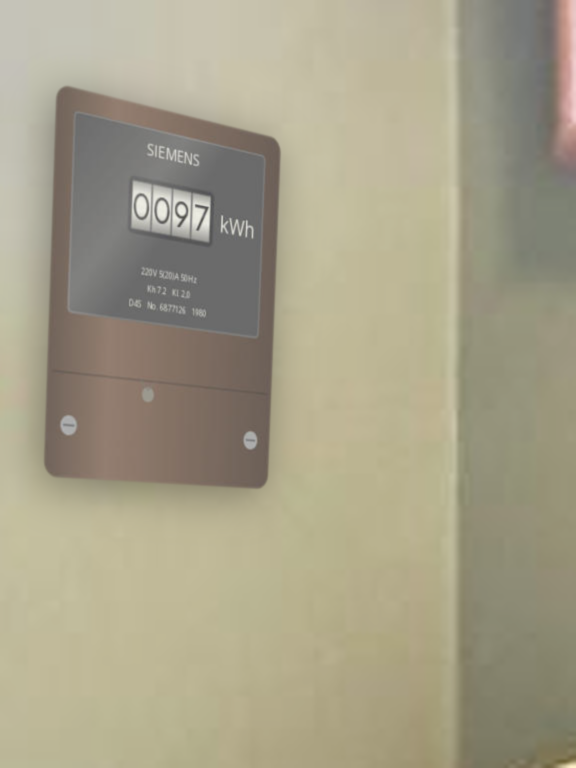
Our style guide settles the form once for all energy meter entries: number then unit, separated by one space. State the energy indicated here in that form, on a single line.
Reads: 97 kWh
